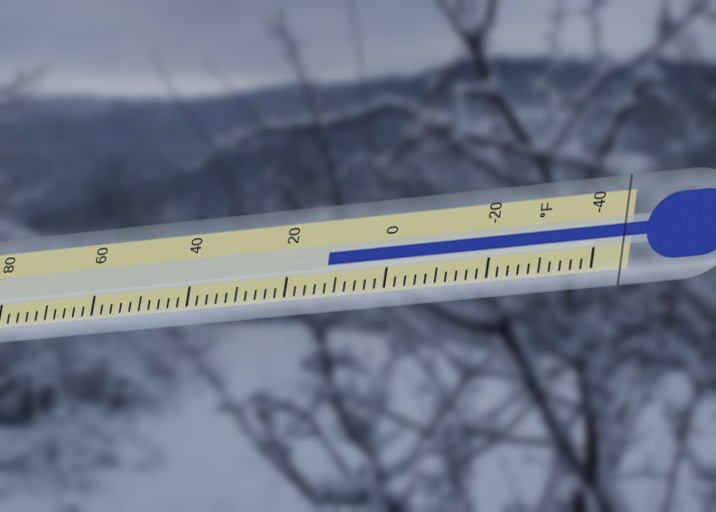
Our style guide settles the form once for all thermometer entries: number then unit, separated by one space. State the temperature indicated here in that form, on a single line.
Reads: 12 °F
